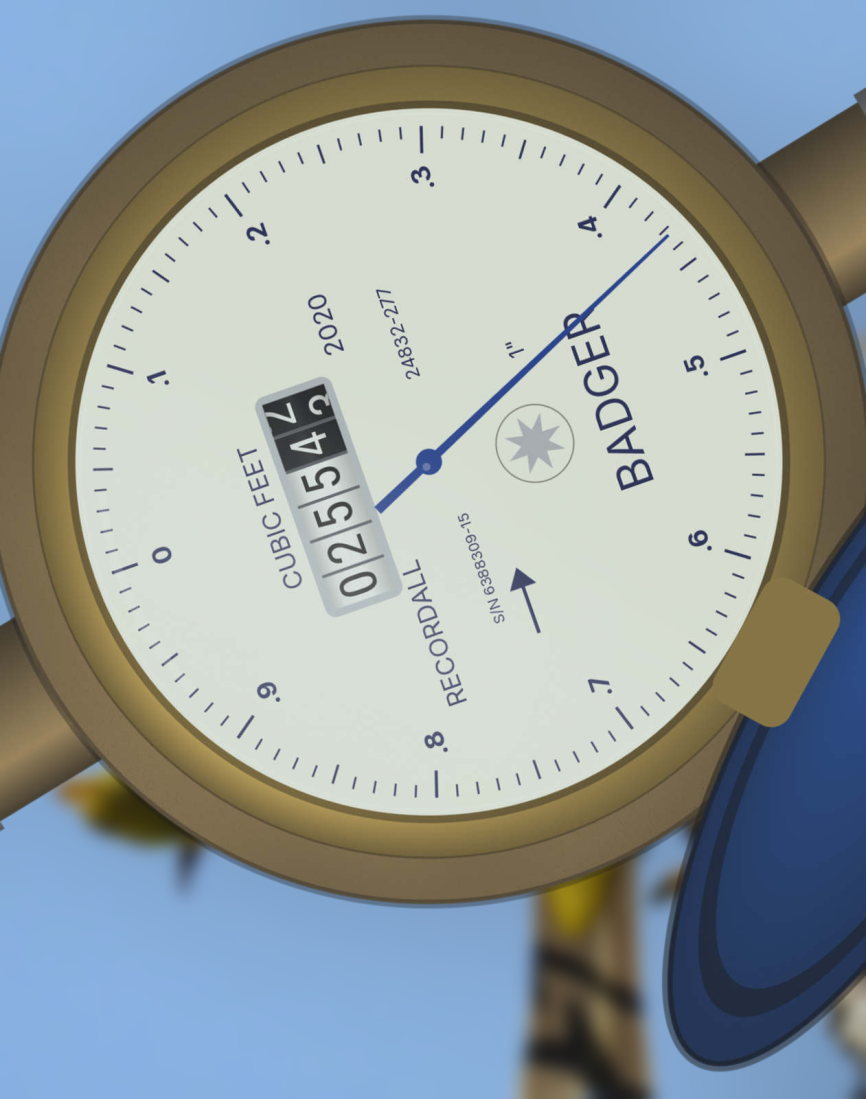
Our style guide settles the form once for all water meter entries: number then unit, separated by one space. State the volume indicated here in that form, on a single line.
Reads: 25542.43 ft³
